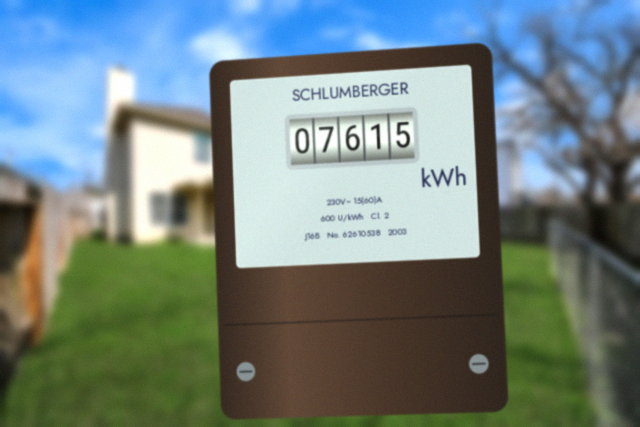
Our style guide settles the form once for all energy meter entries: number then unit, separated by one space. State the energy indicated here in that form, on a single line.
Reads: 7615 kWh
